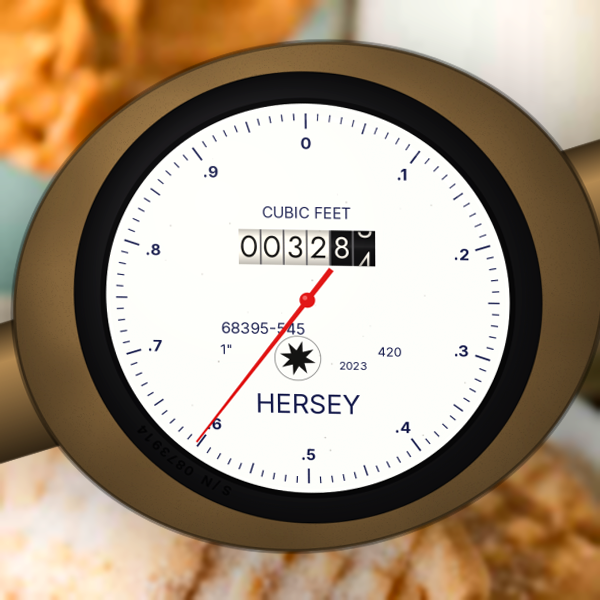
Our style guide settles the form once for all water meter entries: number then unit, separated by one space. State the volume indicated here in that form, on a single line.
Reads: 3283.60 ft³
